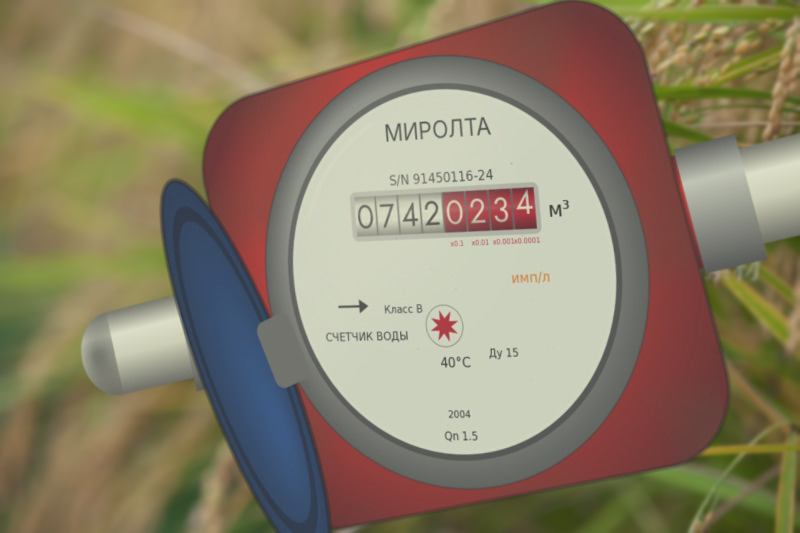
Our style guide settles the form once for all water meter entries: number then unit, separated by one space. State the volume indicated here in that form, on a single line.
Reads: 742.0234 m³
